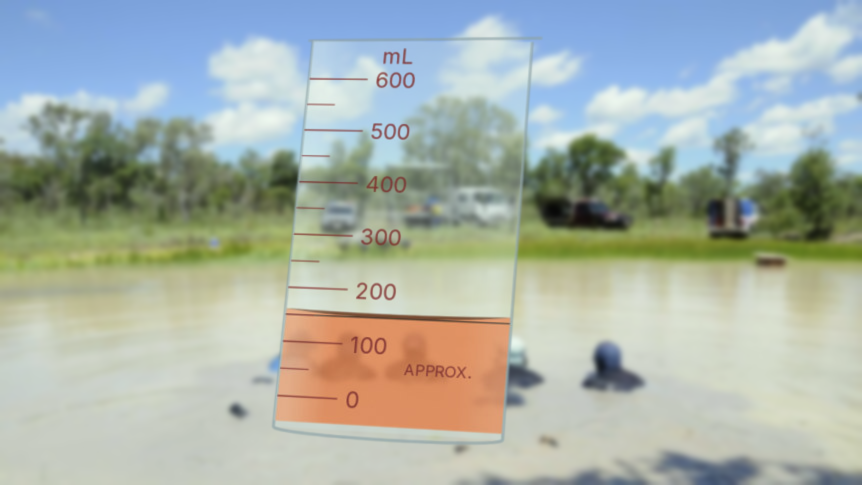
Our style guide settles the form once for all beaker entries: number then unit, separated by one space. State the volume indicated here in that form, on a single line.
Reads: 150 mL
